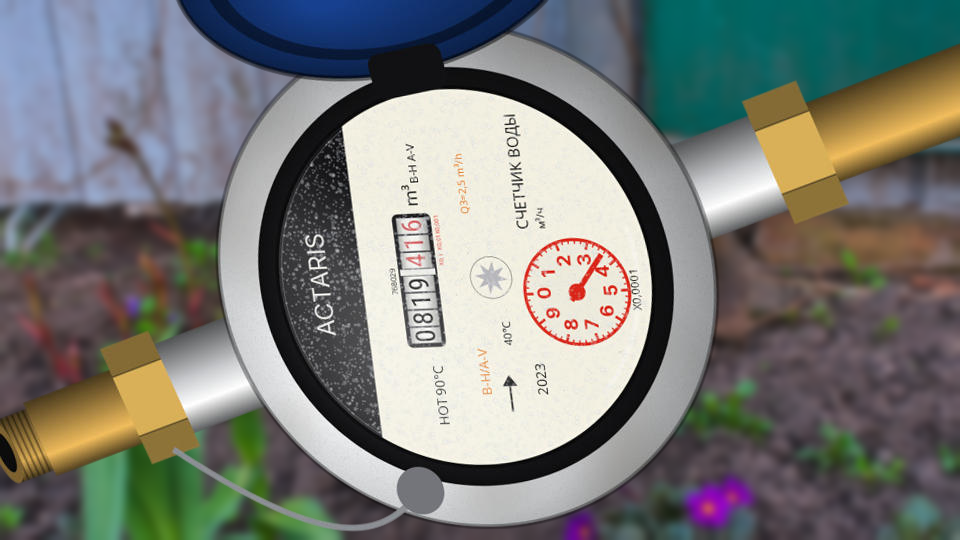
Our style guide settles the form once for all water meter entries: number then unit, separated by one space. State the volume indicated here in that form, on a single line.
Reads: 819.4163 m³
